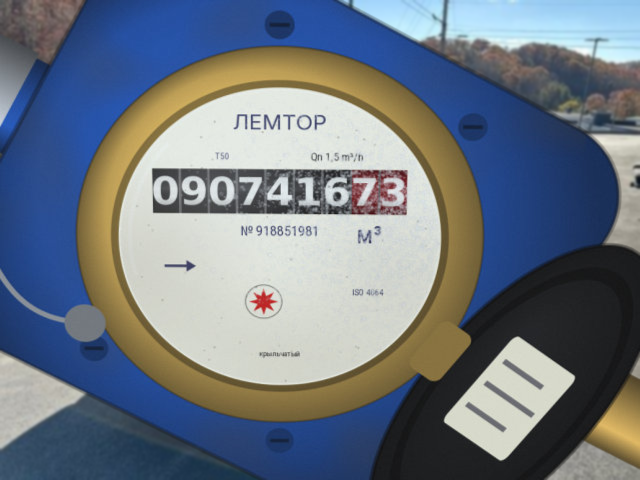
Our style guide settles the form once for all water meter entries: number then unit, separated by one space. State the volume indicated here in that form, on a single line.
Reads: 907416.73 m³
